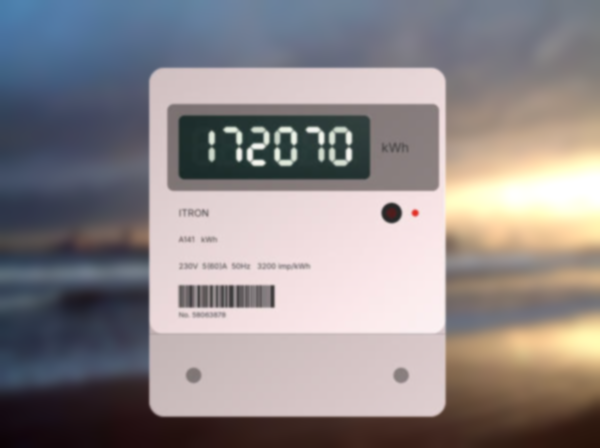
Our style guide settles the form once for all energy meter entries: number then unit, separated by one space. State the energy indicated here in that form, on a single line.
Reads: 172070 kWh
